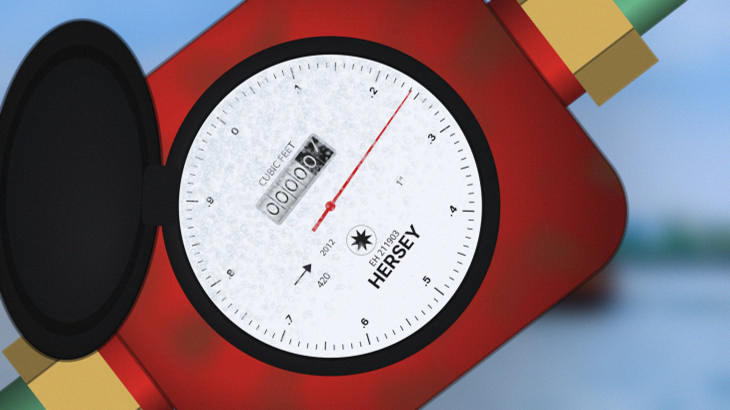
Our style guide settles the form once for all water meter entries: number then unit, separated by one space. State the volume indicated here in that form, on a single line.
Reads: 7.24 ft³
